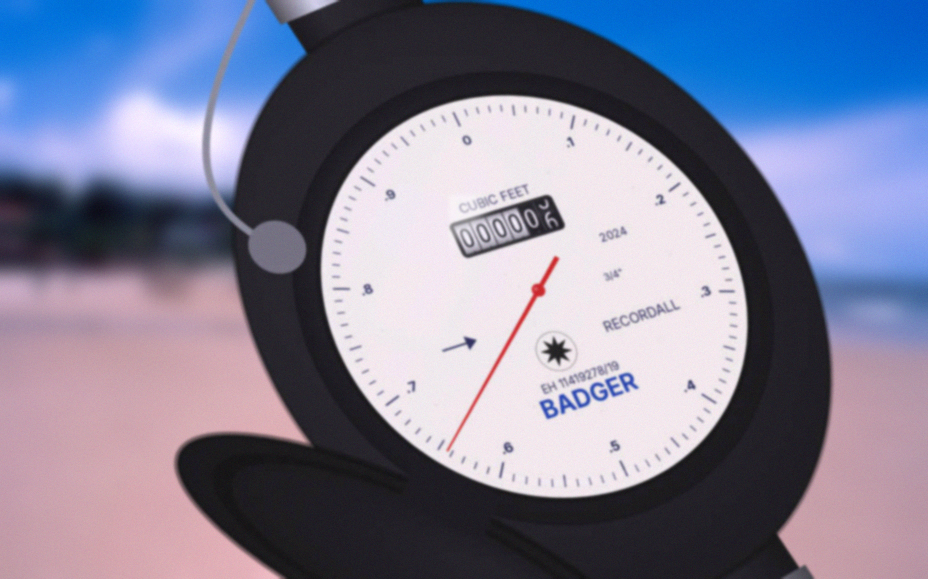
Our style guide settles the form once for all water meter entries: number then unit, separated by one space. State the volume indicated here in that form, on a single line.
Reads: 5.64 ft³
